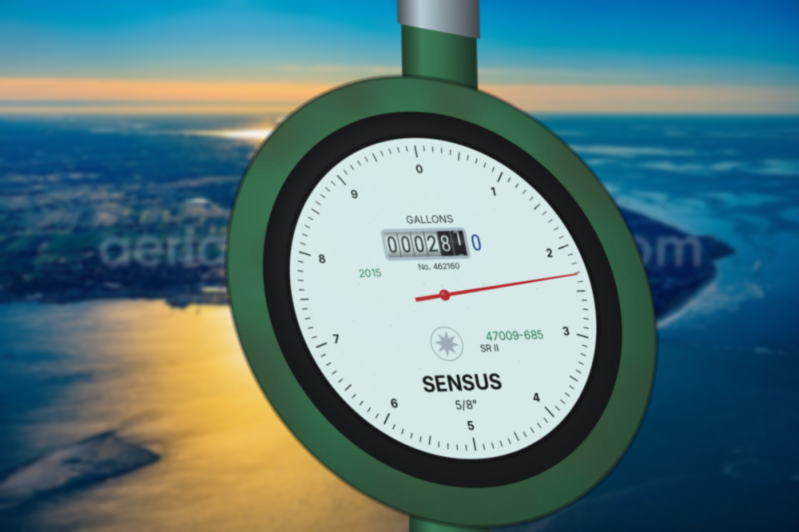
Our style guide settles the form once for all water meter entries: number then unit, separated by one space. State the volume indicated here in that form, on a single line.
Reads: 2812.3 gal
